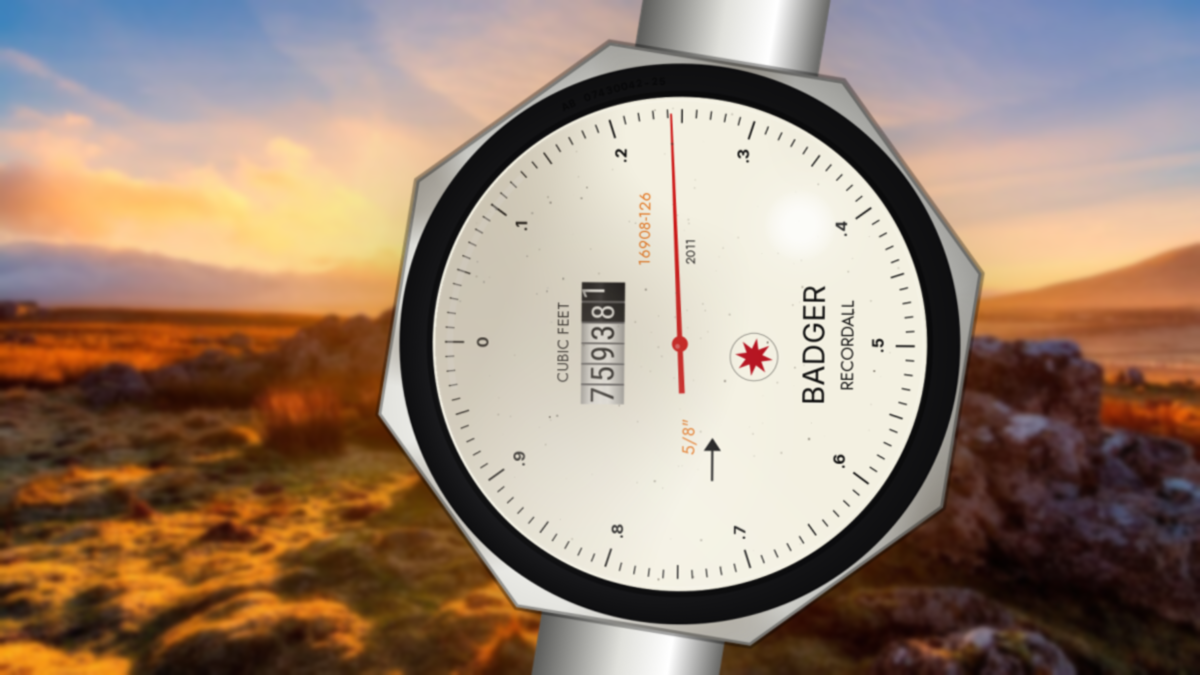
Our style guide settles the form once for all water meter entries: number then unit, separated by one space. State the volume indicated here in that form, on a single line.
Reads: 759381.24 ft³
